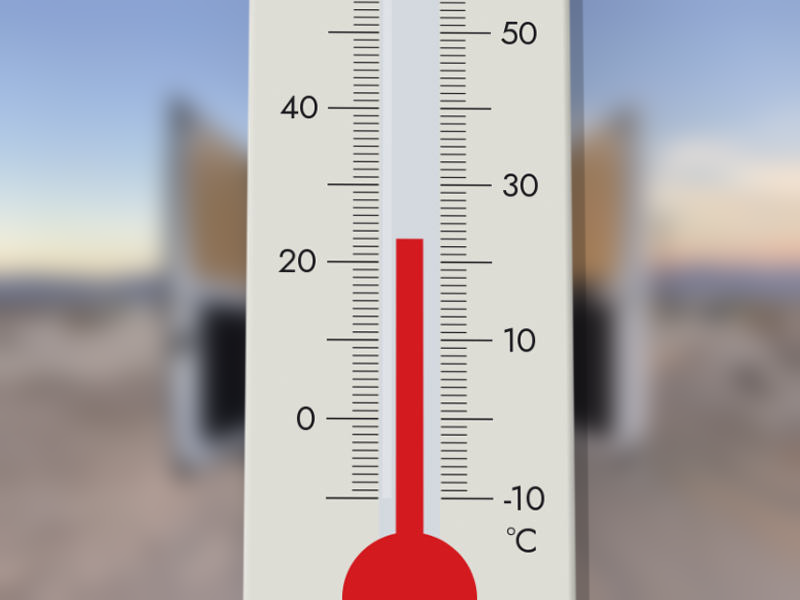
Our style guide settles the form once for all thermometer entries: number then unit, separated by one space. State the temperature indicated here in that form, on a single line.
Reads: 23 °C
